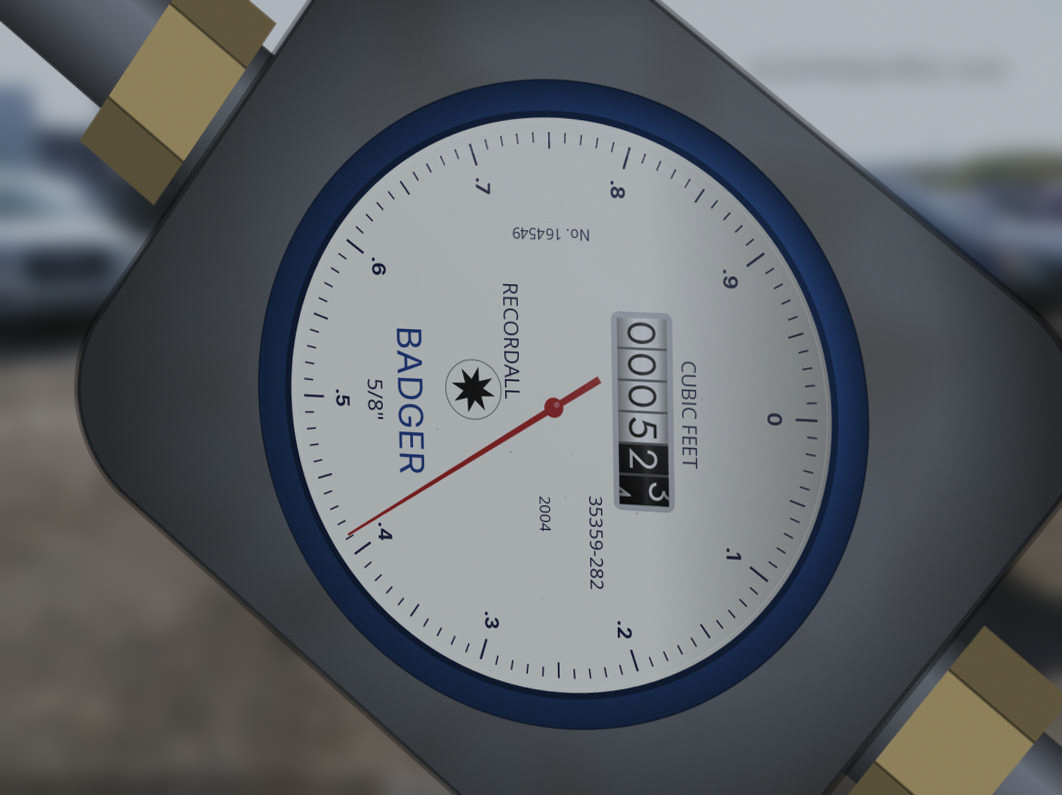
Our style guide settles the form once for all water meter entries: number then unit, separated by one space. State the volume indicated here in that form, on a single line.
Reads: 523.41 ft³
